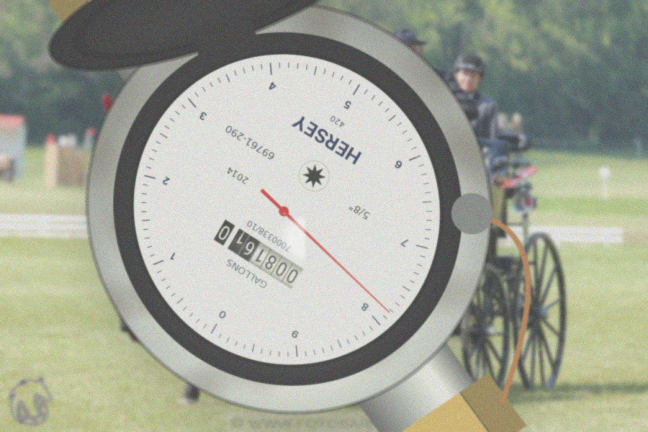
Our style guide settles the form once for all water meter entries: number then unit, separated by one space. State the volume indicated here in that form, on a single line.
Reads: 81607.8 gal
